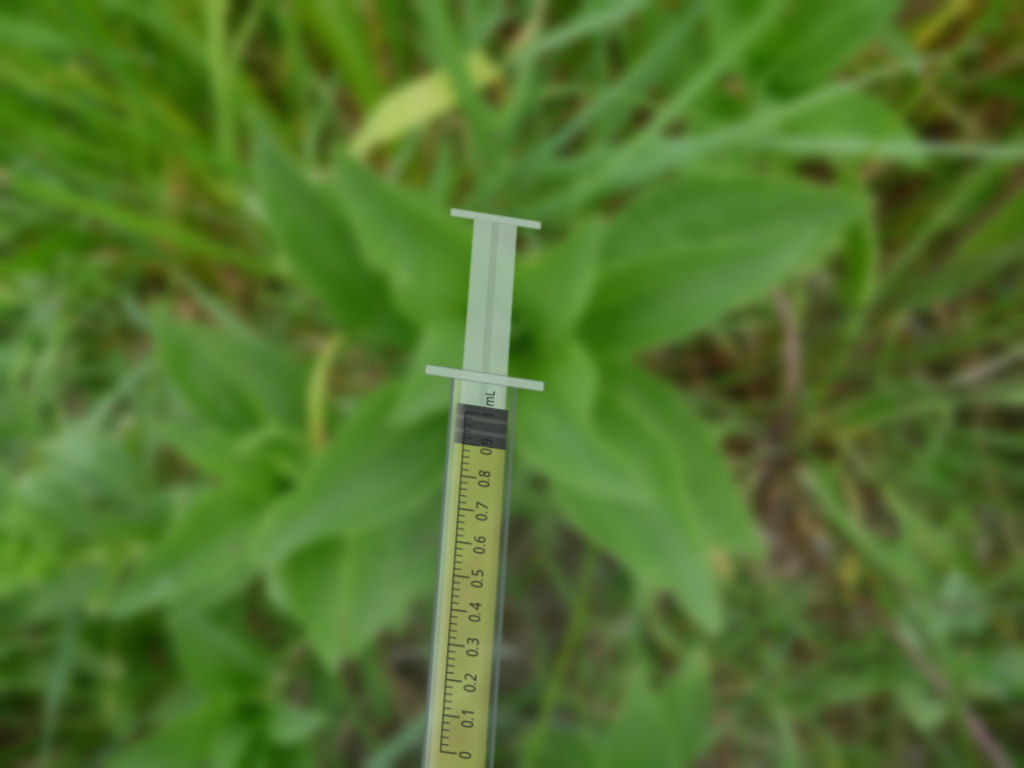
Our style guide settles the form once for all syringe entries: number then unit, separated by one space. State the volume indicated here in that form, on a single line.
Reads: 0.9 mL
